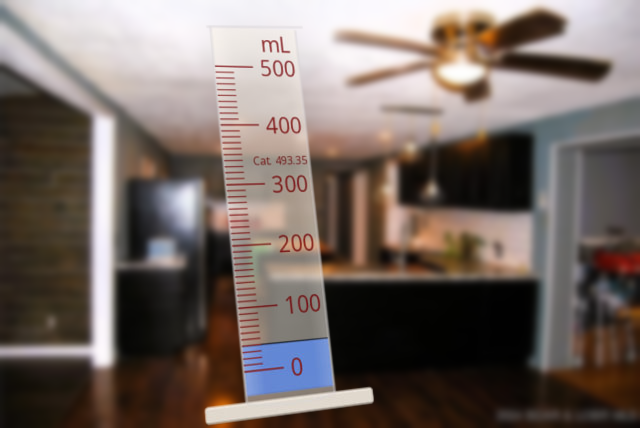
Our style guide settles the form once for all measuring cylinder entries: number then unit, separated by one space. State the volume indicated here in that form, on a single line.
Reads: 40 mL
